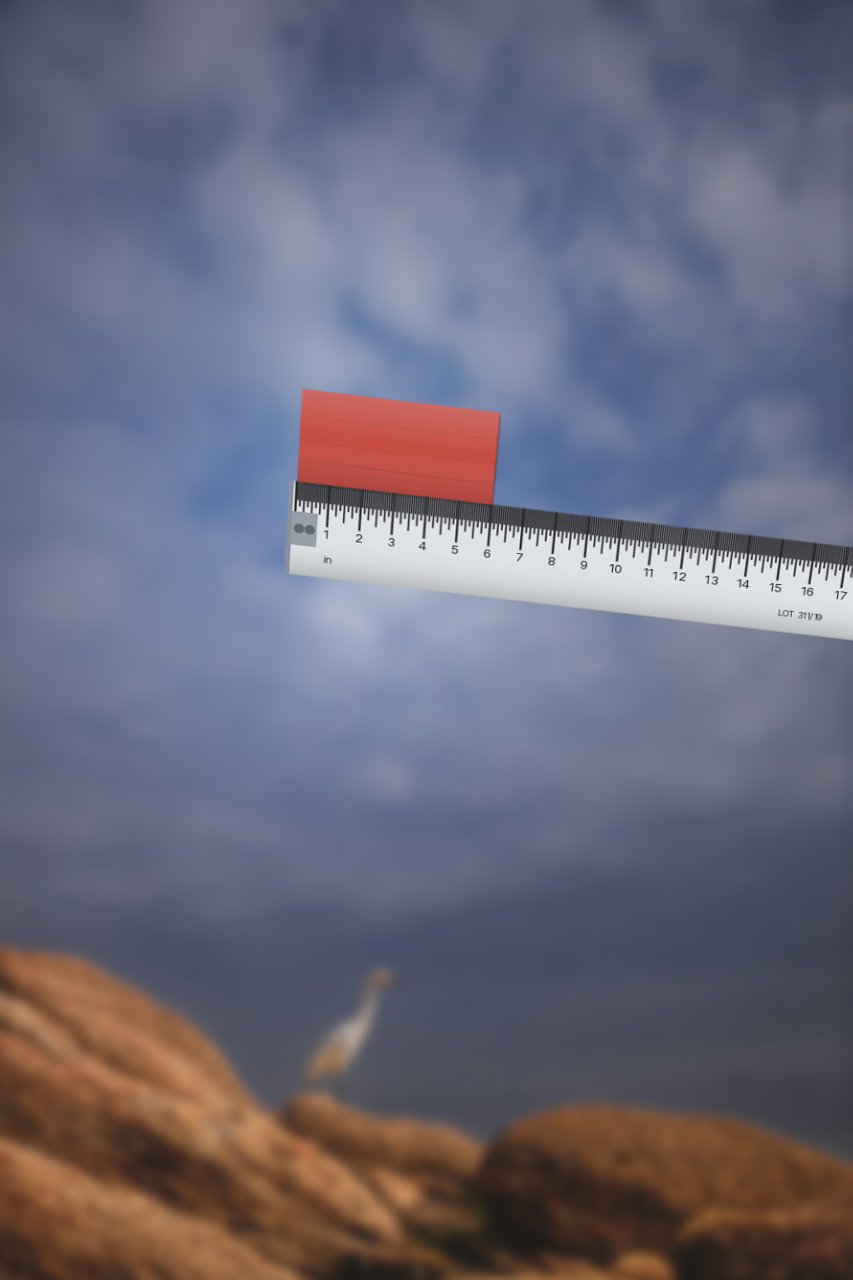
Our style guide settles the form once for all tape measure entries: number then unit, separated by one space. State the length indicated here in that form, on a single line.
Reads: 6 in
